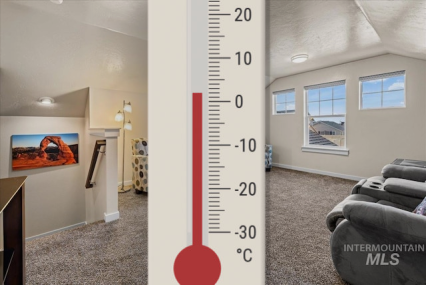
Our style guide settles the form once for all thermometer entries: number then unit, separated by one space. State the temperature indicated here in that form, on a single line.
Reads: 2 °C
